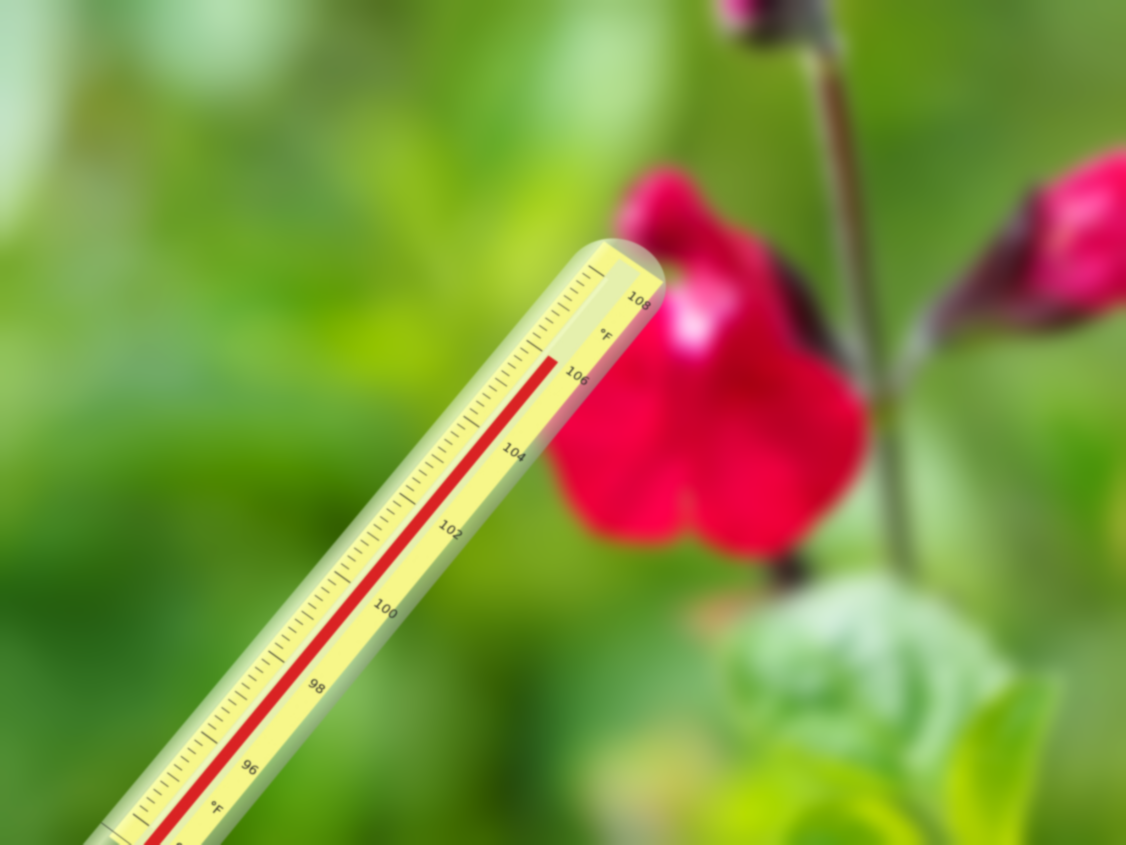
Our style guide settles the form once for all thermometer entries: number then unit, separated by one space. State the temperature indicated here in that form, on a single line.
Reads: 106 °F
